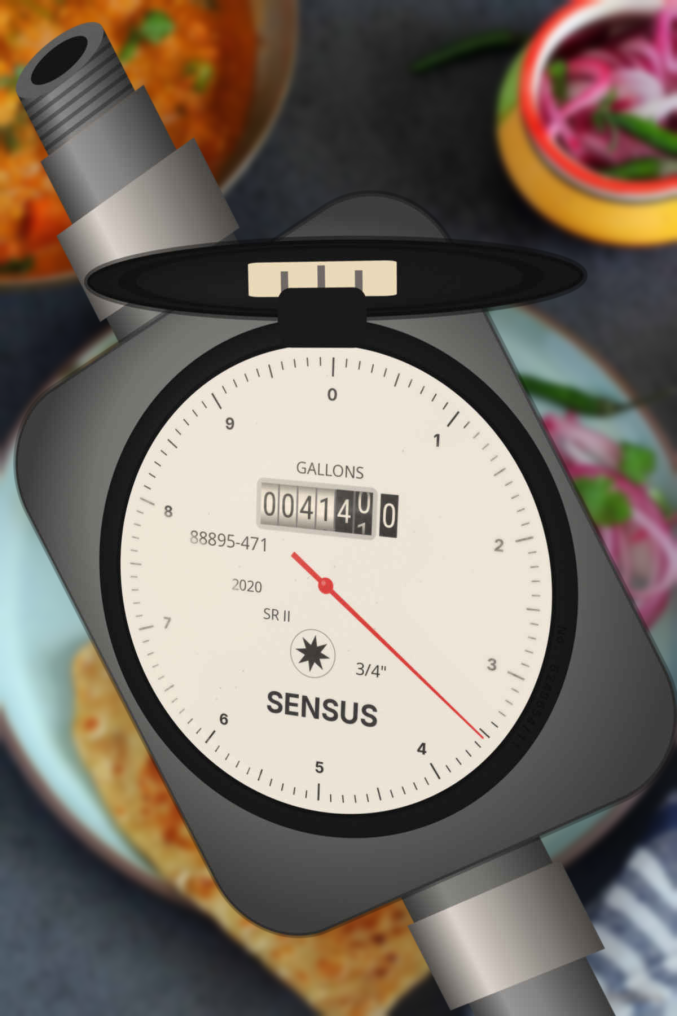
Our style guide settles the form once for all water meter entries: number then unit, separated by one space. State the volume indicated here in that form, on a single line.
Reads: 41403.5 gal
